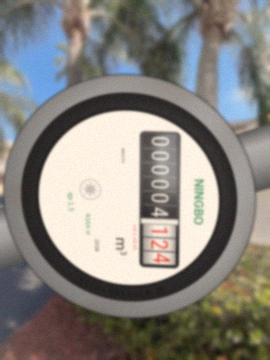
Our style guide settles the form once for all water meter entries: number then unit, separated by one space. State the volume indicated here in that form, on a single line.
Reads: 4.124 m³
